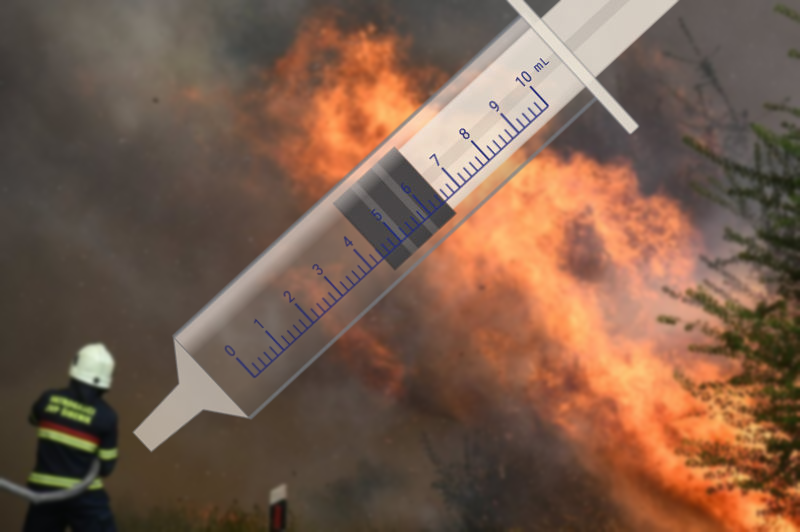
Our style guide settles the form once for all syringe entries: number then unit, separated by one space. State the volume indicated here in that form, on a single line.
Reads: 4.4 mL
